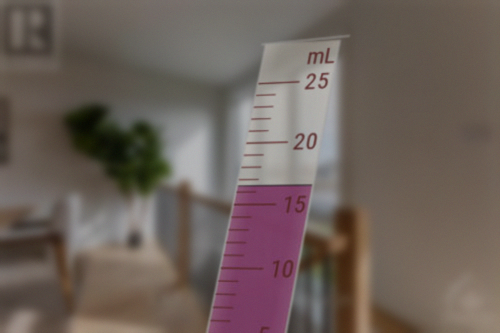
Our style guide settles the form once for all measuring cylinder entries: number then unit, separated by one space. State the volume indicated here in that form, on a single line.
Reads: 16.5 mL
